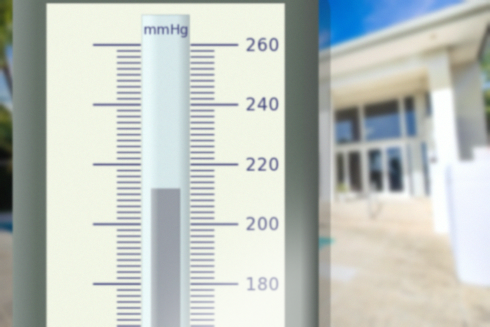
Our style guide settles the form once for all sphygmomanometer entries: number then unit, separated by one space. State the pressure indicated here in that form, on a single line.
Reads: 212 mmHg
